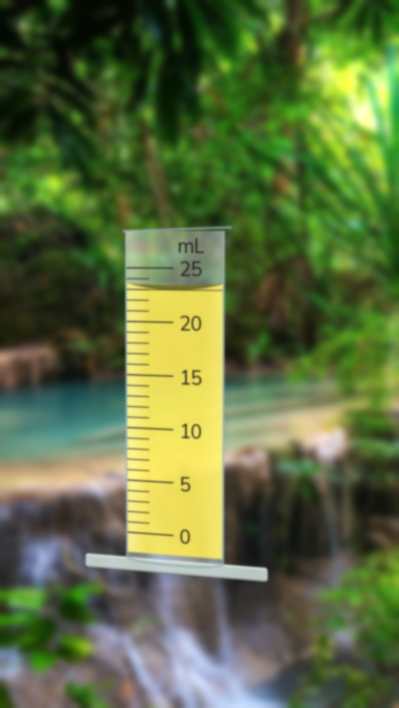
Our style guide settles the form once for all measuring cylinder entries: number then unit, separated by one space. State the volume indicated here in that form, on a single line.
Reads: 23 mL
